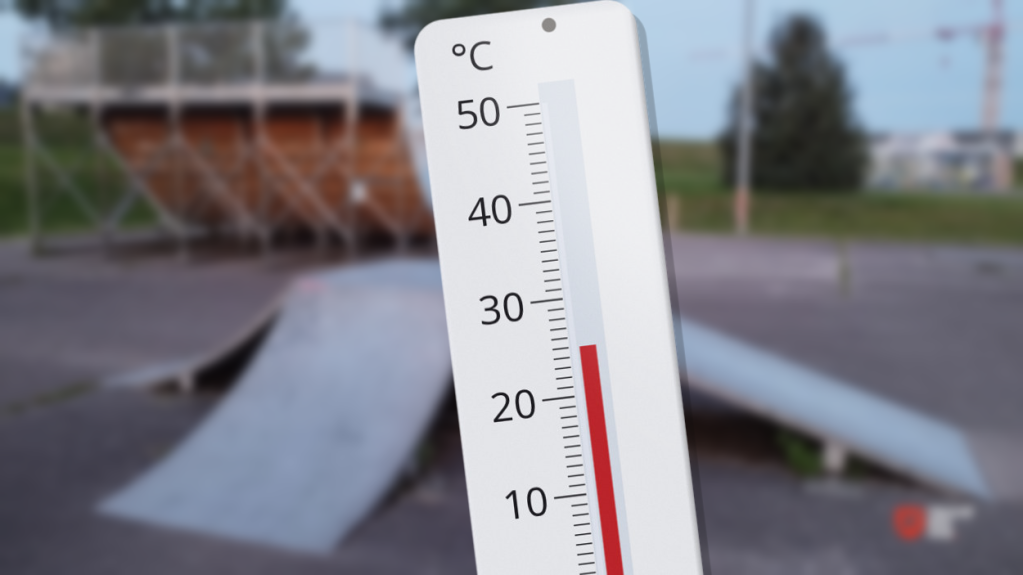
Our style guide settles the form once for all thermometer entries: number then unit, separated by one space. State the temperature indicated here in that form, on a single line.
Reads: 25 °C
